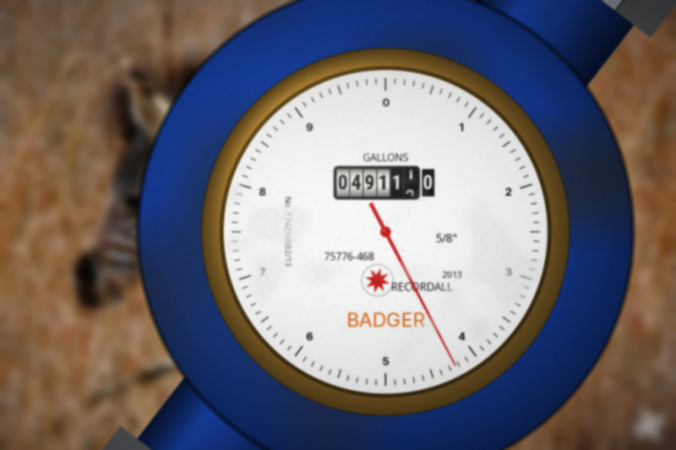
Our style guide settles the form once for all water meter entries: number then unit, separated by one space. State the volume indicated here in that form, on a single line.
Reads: 491114.2 gal
